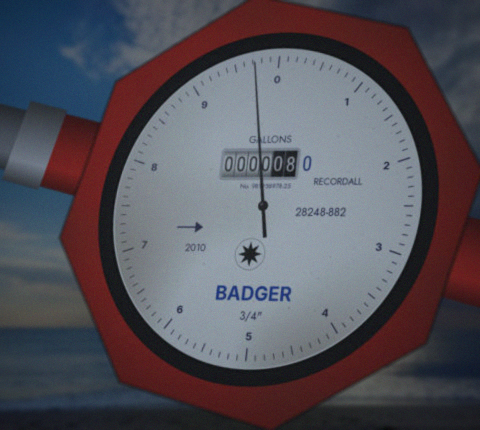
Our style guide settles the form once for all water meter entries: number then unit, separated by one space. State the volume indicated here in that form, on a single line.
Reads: 79.7 gal
